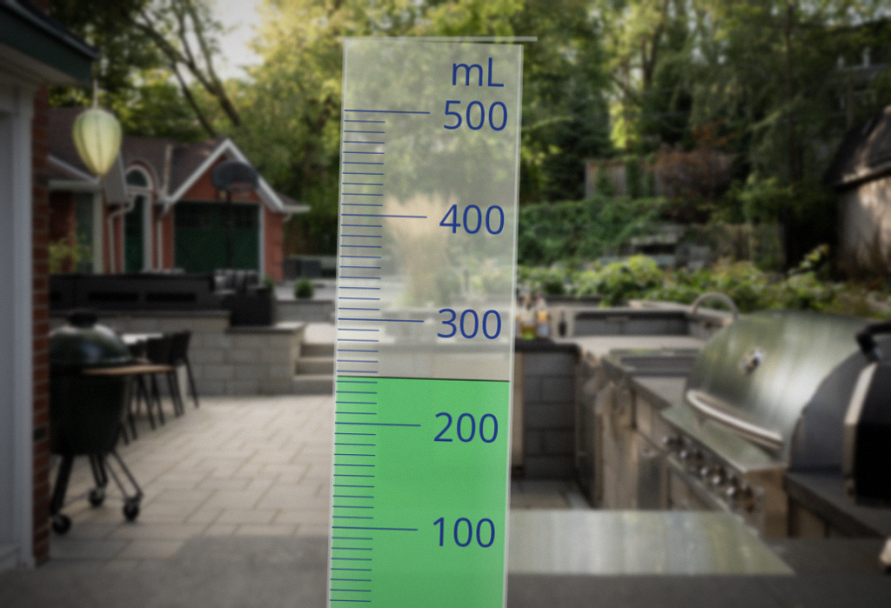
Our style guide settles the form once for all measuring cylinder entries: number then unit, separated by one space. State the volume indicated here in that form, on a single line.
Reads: 245 mL
